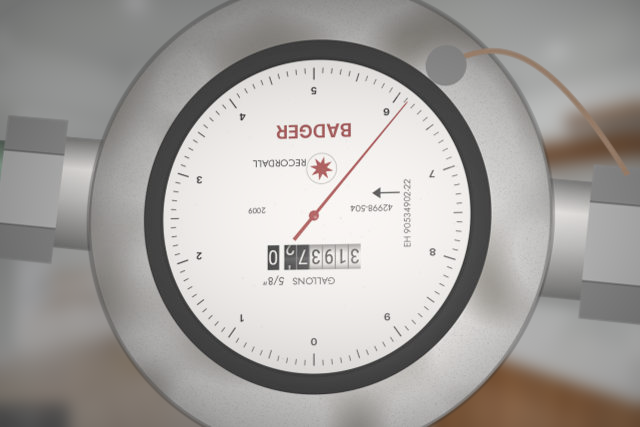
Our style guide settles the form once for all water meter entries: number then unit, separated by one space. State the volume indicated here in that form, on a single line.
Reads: 3193716.1 gal
